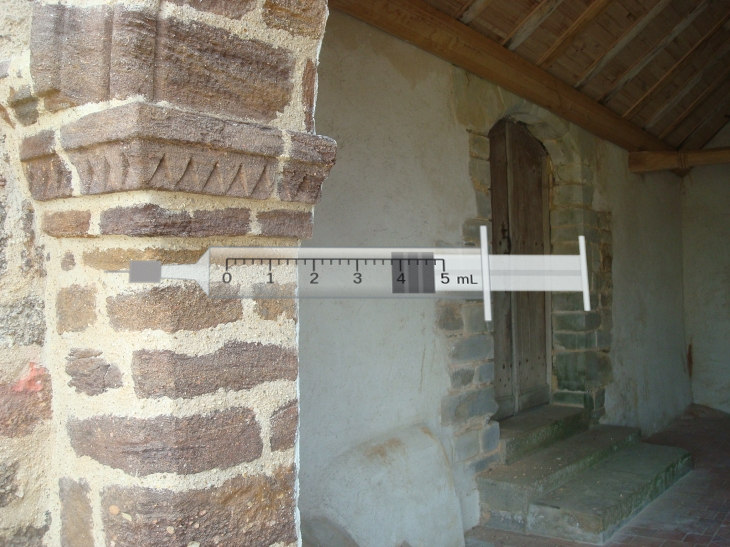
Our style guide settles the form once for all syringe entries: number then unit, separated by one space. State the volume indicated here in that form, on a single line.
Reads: 3.8 mL
